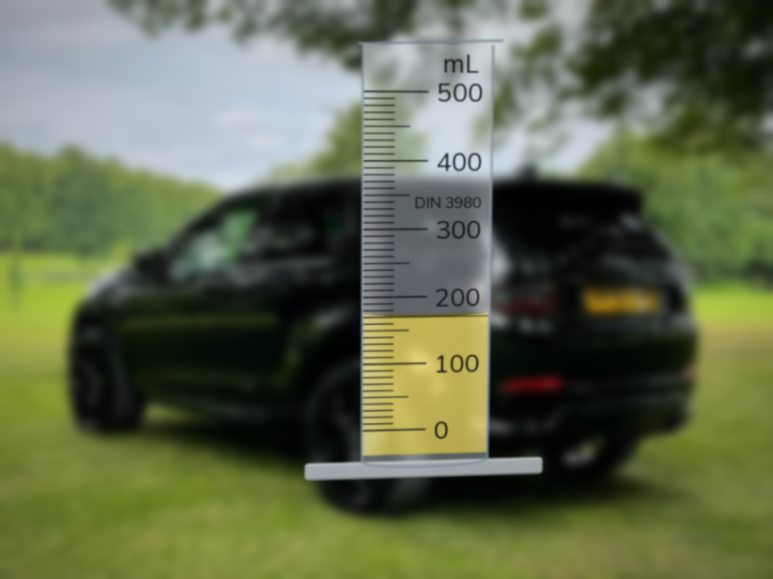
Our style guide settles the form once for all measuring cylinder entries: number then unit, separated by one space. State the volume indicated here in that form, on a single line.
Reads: 170 mL
